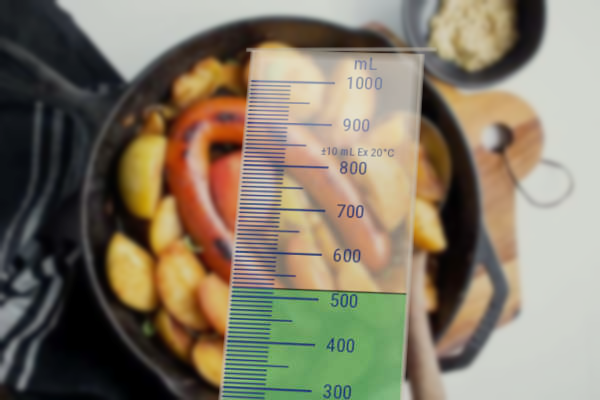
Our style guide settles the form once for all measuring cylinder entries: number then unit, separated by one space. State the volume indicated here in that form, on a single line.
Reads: 520 mL
